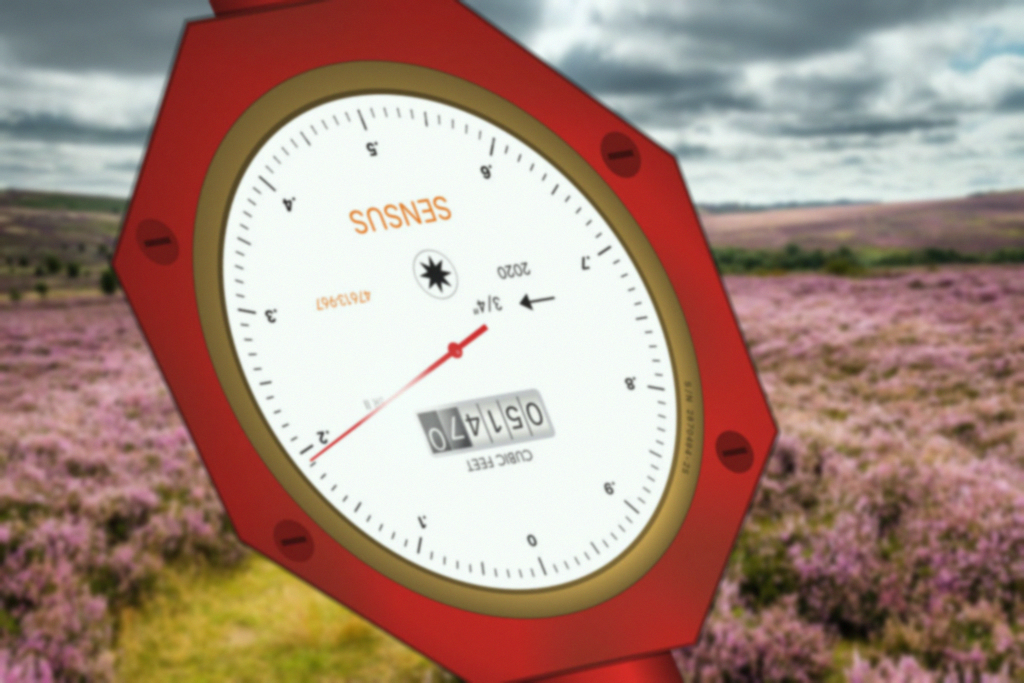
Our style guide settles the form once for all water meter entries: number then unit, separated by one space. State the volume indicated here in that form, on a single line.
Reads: 51470.19 ft³
